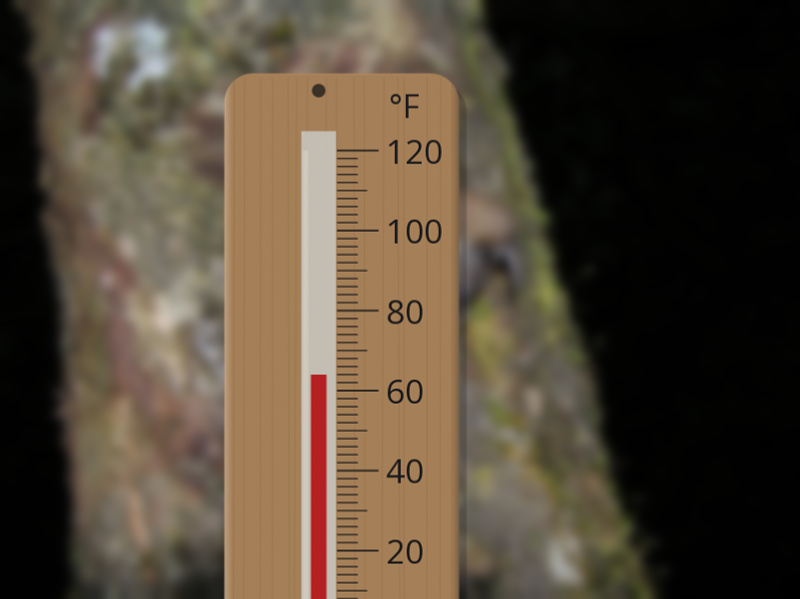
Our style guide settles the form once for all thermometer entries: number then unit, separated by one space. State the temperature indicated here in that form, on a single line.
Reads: 64 °F
